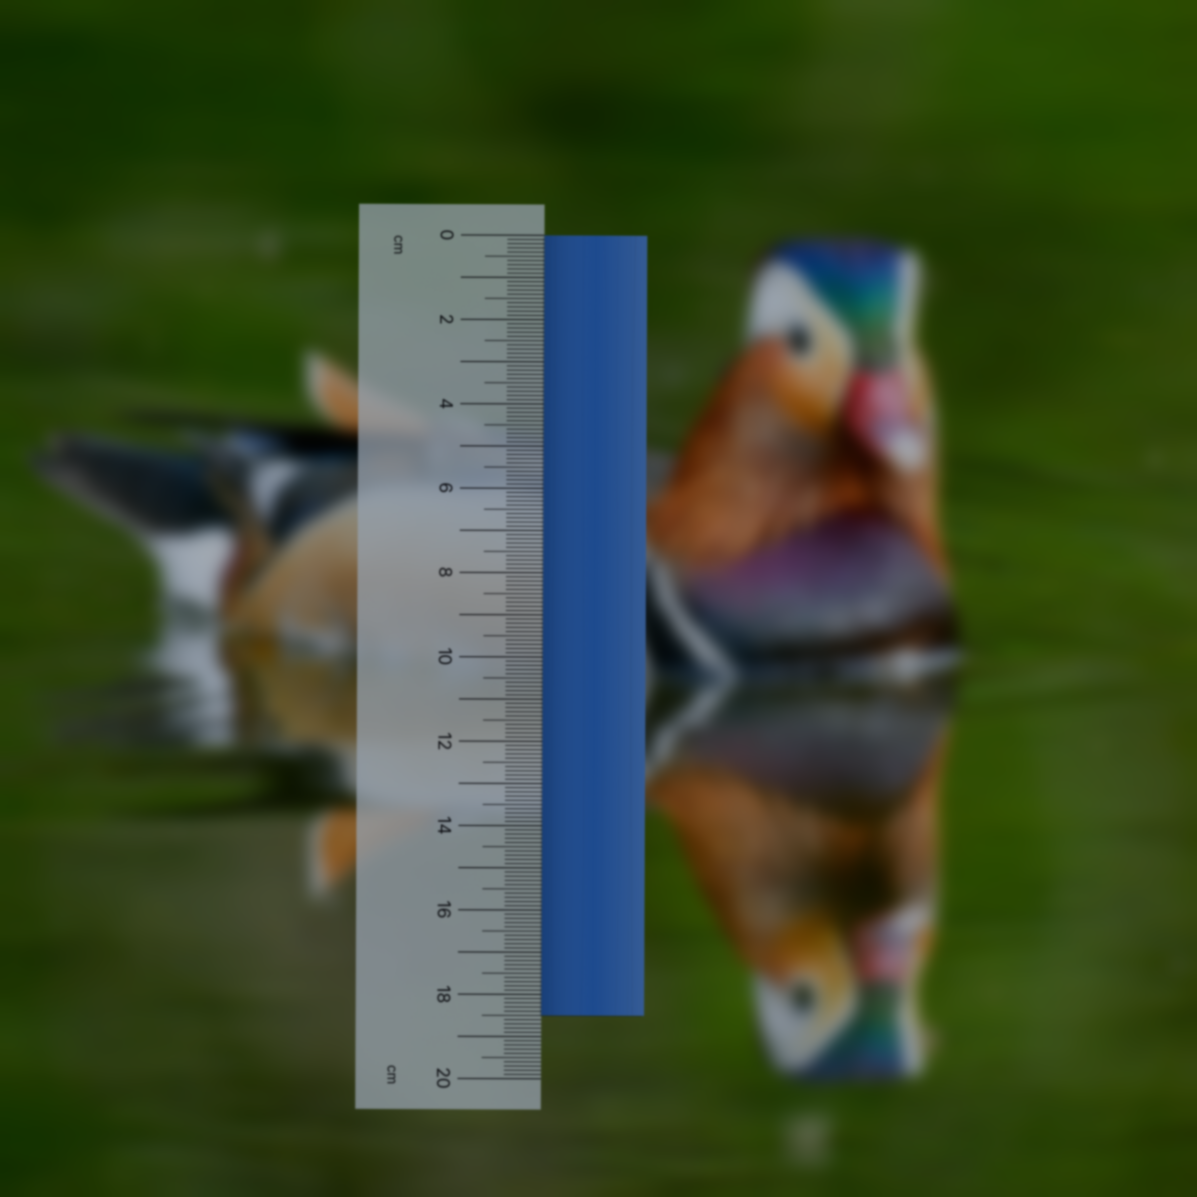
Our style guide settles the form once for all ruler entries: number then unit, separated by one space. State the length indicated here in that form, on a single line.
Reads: 18.5 cm
